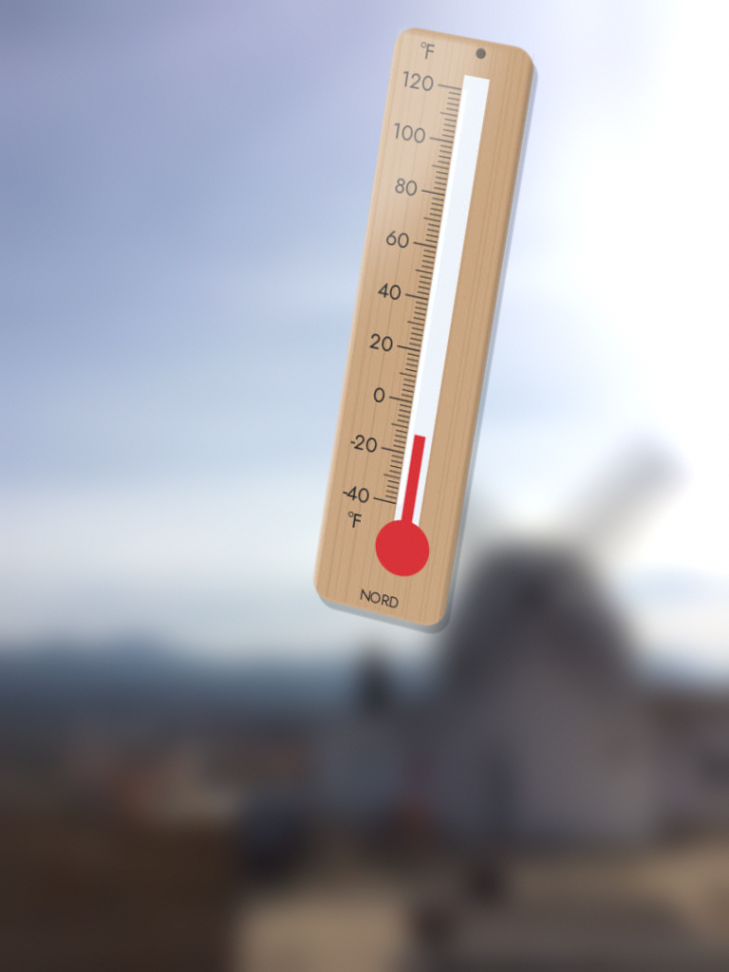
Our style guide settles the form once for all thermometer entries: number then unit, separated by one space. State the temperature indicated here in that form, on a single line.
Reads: -12 °F
